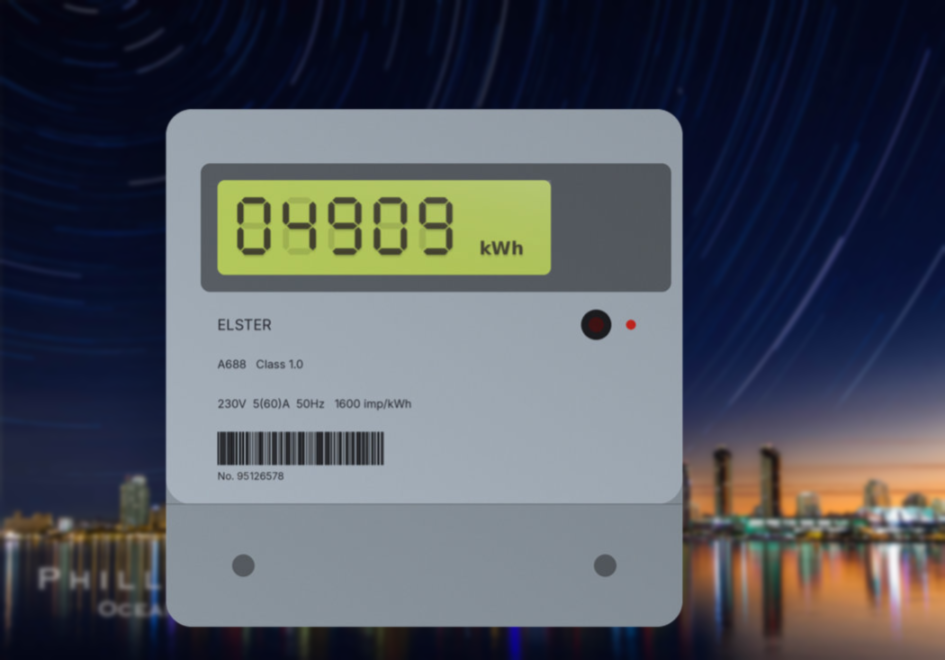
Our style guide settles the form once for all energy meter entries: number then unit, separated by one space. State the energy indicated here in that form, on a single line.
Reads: 4909 kWh
